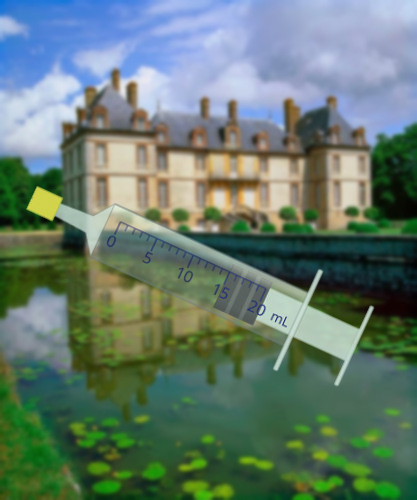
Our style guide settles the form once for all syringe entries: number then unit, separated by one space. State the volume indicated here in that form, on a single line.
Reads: 15 mL
